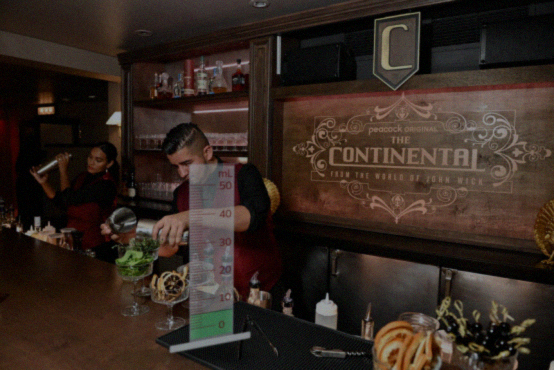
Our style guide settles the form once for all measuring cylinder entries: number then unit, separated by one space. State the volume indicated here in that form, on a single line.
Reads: 5 mL
